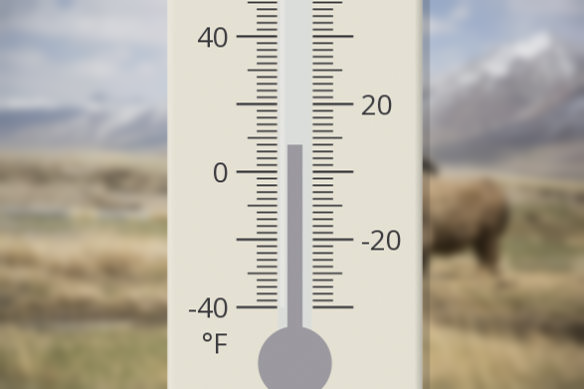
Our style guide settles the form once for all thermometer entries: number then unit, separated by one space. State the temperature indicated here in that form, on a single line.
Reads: 8 °F
